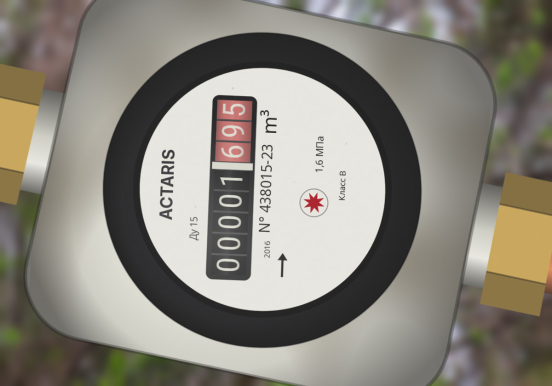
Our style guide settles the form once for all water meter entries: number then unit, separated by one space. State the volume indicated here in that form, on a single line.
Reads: 1.695 m³
